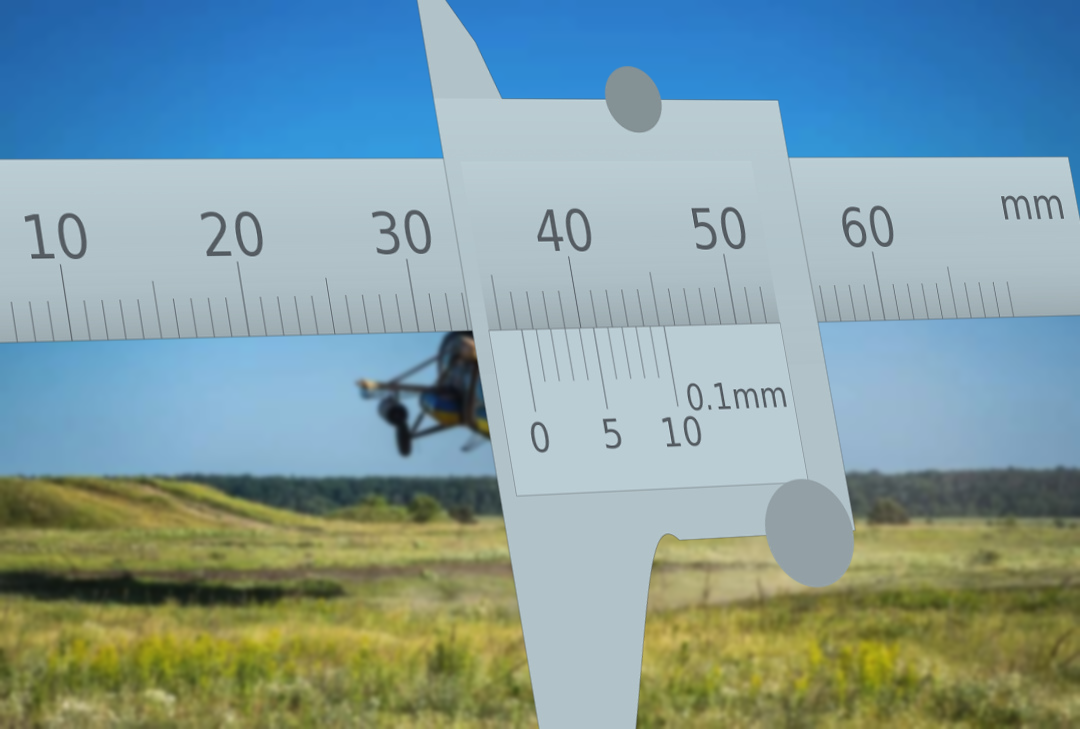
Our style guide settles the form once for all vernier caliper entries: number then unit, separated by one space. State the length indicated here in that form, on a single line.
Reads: 36.3 mm
